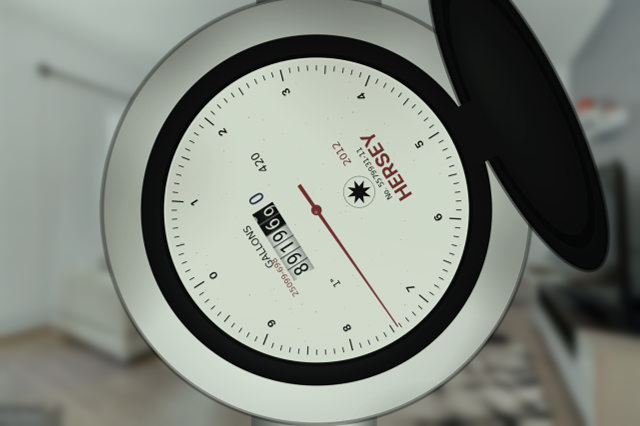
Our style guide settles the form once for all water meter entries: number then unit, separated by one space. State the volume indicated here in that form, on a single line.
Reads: 8919687.4 gal
